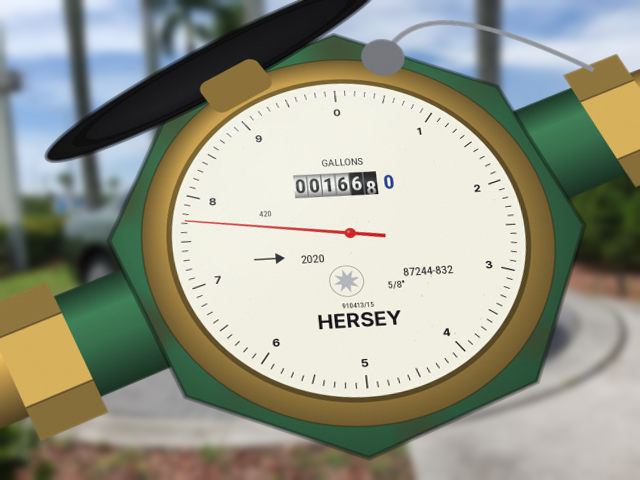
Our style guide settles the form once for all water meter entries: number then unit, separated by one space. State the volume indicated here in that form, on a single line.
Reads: 16677.7 gal
